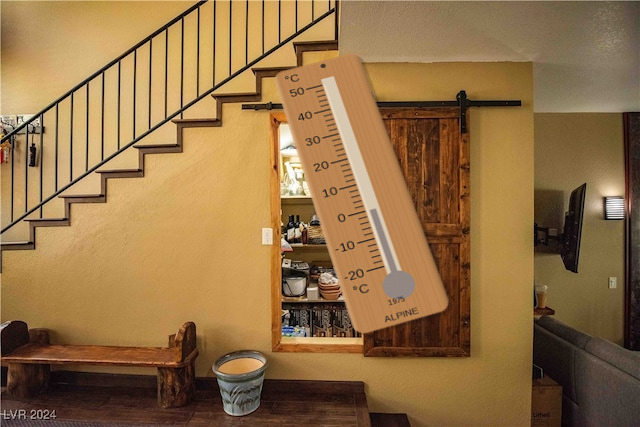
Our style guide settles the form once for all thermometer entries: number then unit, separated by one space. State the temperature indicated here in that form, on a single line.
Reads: 0 °C
